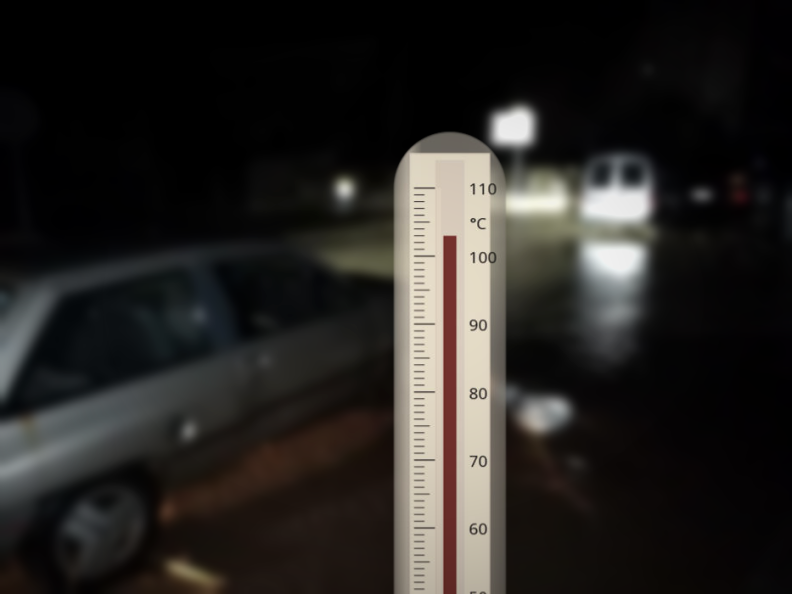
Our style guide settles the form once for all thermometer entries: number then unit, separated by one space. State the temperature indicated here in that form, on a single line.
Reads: 103 °C
